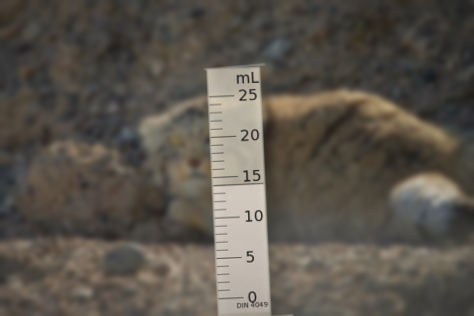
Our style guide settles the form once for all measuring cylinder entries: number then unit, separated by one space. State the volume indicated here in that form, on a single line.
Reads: 14 mL
